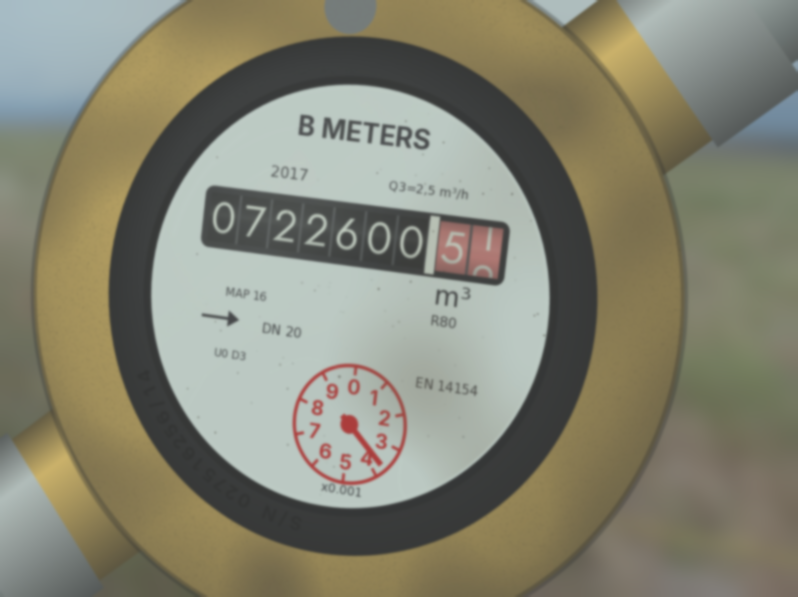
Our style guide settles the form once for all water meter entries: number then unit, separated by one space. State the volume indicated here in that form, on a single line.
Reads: 722600.513 m³
